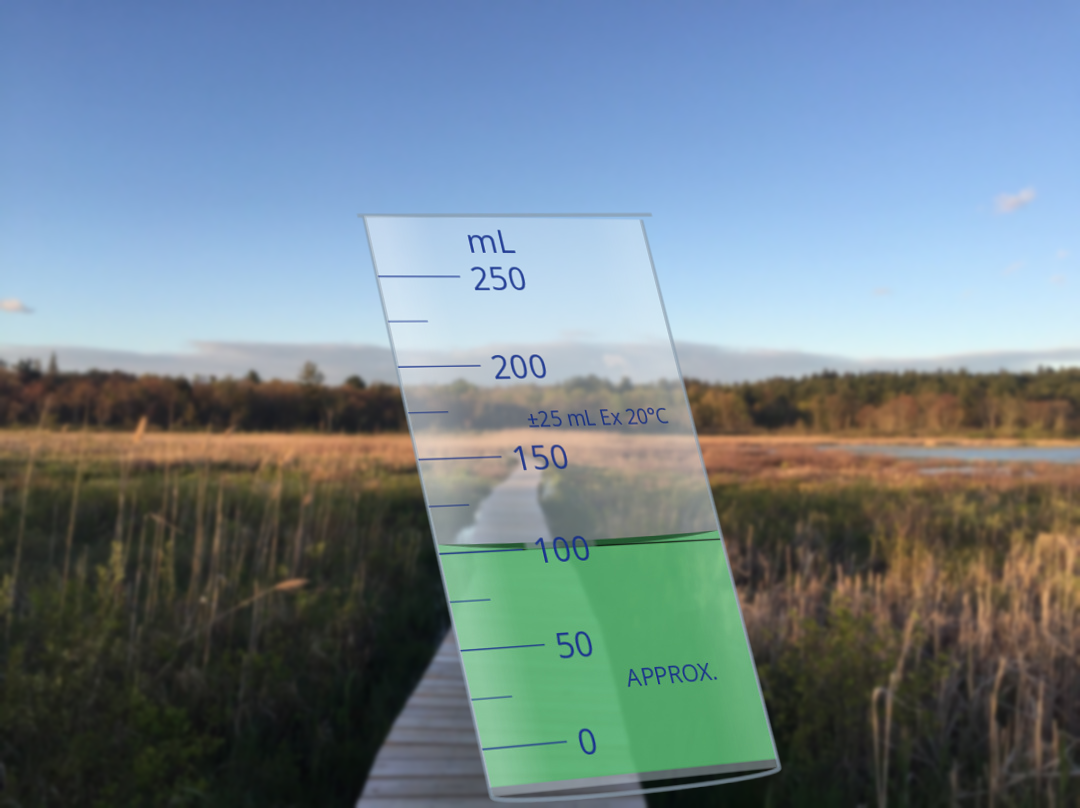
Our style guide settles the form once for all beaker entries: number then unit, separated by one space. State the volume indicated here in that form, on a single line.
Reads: 100 mL
